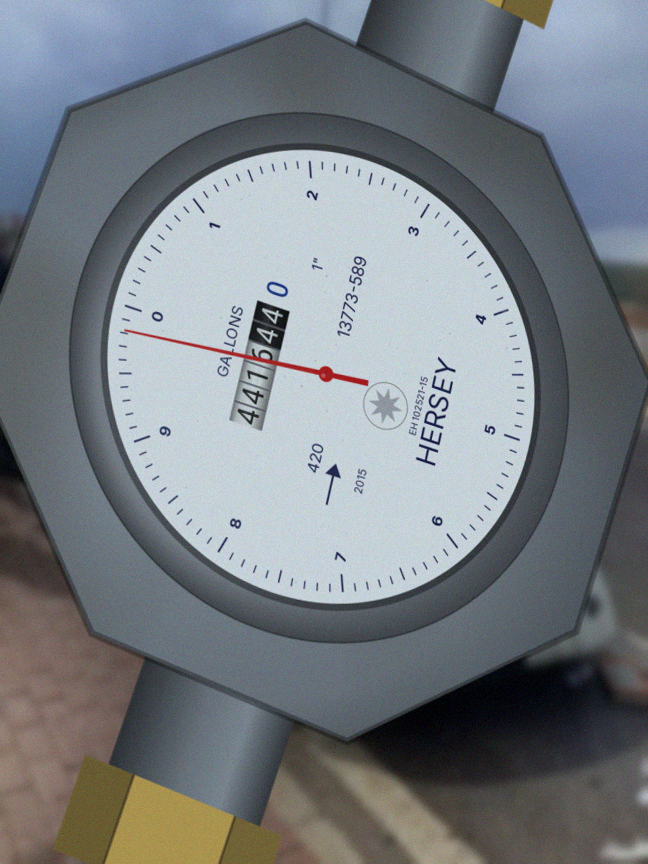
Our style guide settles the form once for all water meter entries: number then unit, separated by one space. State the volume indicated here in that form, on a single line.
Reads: 4416439.8 gal
